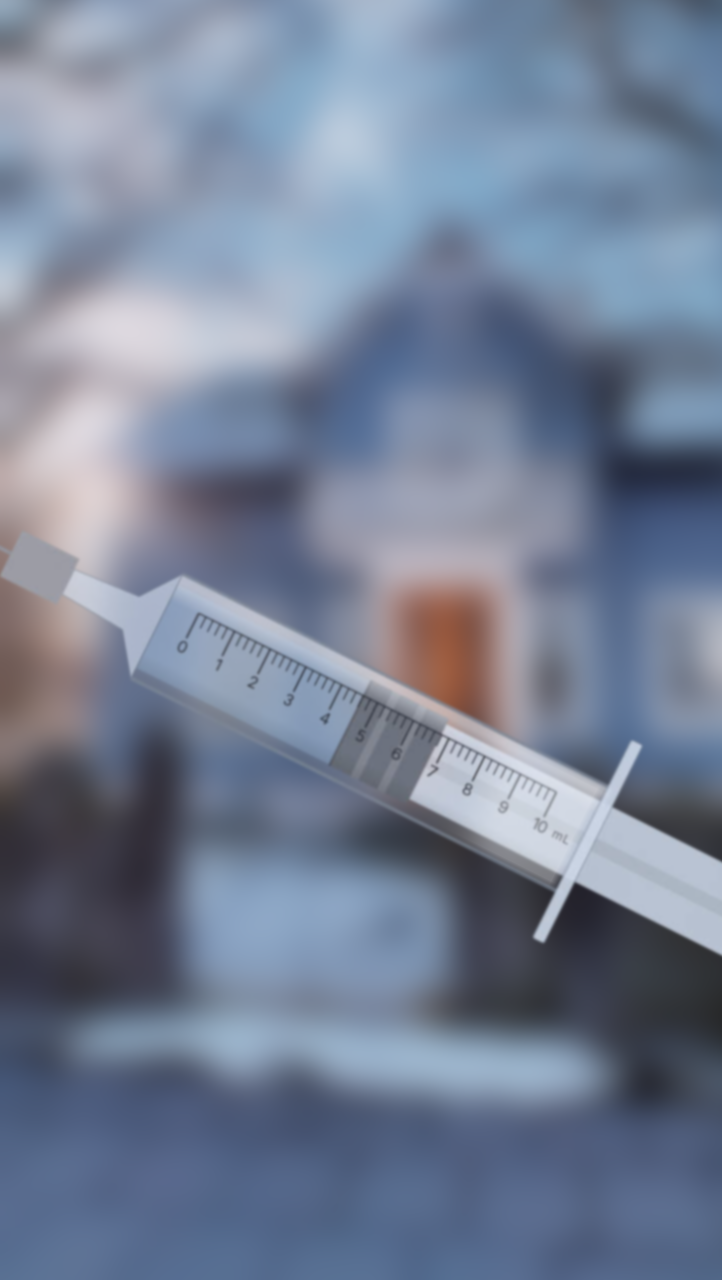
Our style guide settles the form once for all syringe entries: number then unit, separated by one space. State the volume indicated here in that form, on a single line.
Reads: 4.6 mL
